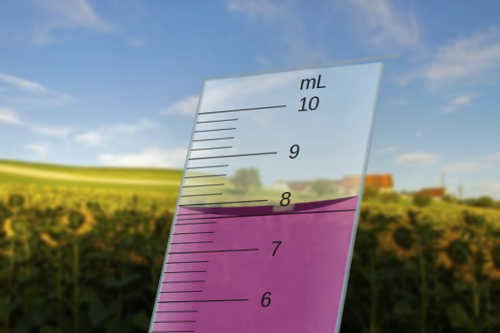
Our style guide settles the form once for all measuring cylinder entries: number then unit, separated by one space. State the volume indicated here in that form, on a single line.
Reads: 7.7 mL
